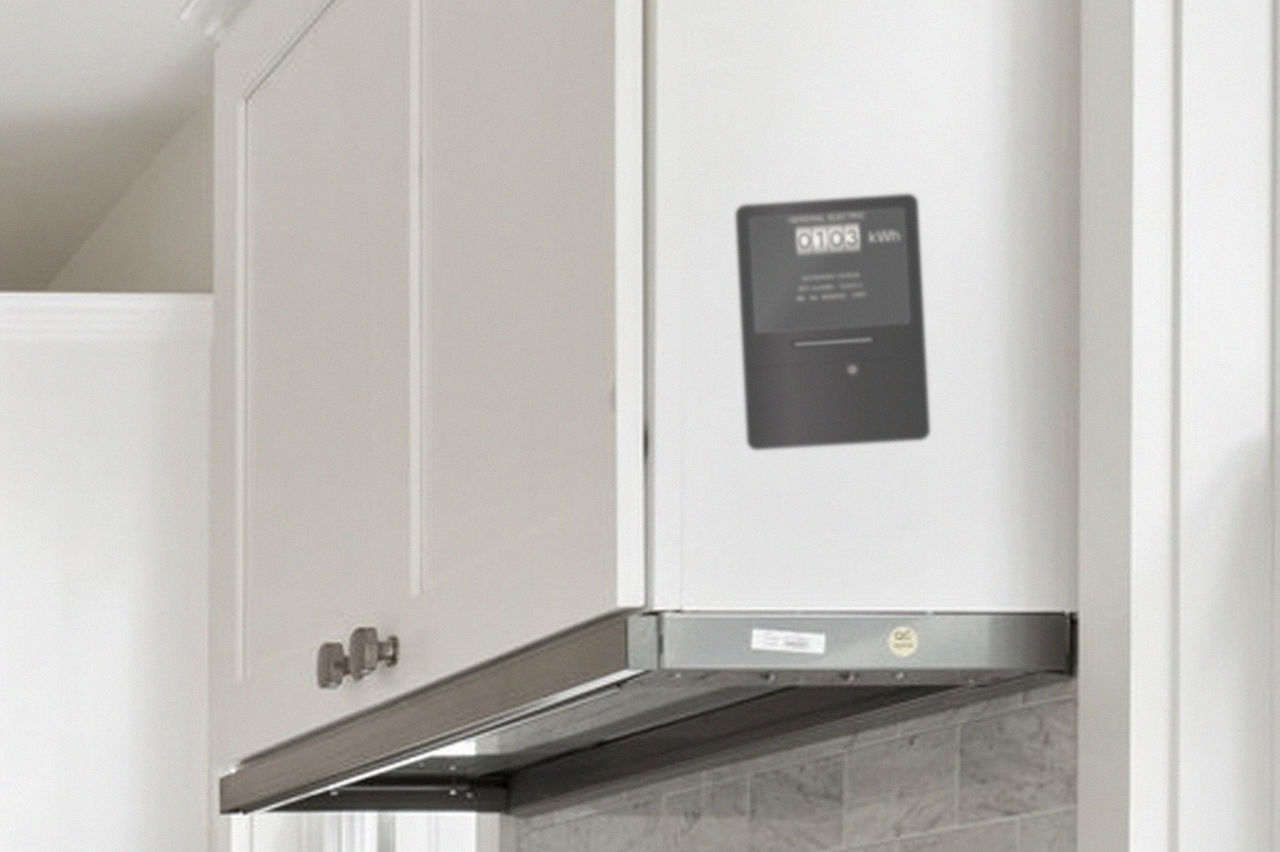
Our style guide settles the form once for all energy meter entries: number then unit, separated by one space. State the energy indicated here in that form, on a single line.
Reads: 103 kWh
